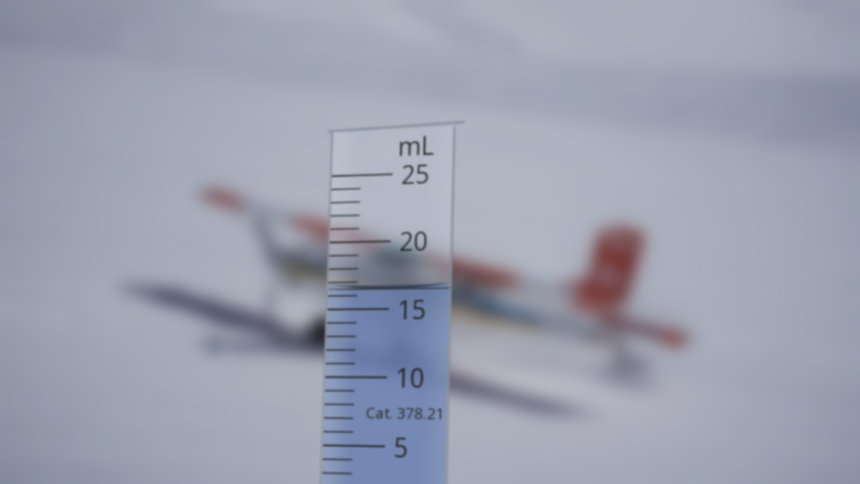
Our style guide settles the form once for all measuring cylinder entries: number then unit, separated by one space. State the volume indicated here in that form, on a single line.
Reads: 16.5 mL
